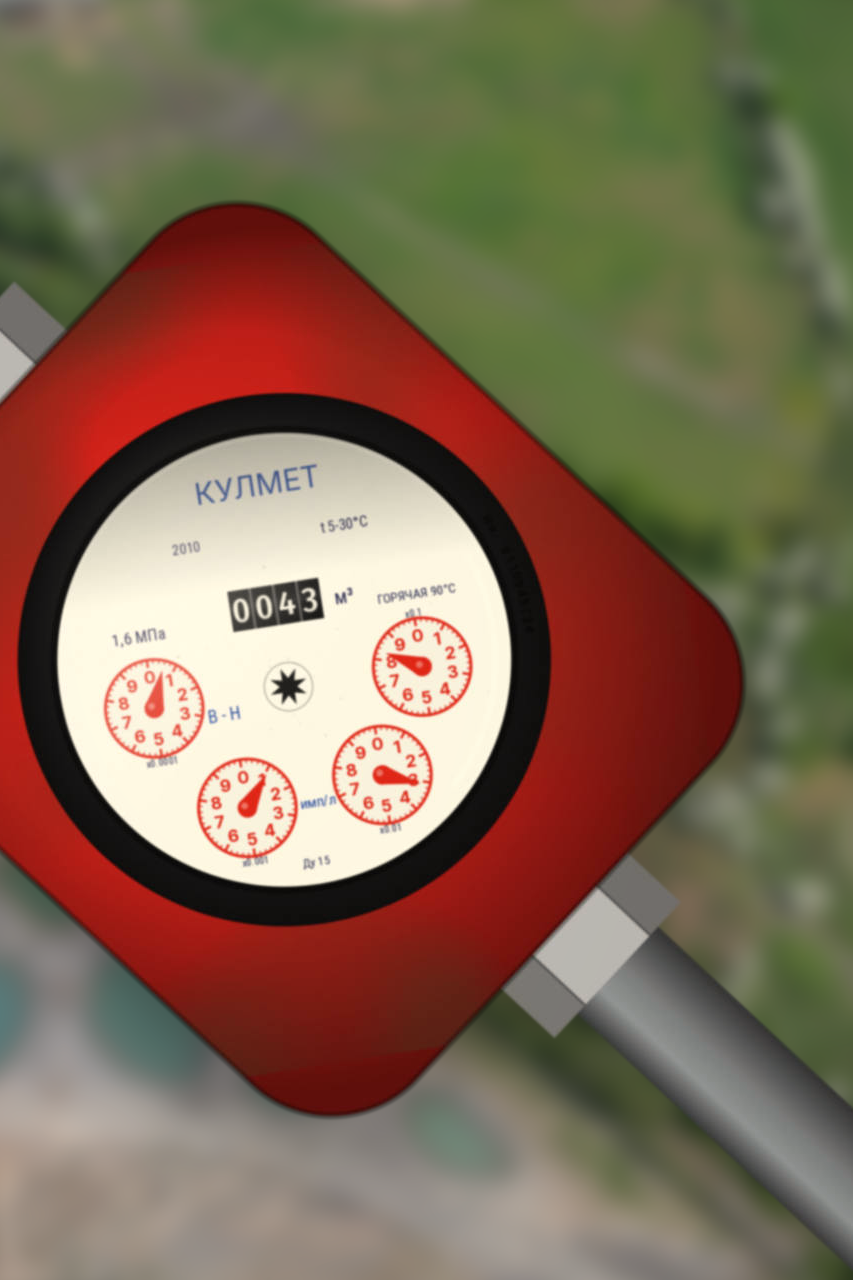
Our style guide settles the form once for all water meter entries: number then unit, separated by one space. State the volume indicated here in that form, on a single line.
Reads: 43.8310 m³
